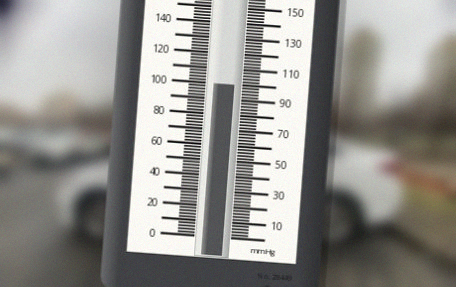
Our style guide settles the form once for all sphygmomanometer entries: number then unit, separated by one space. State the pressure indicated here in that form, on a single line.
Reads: 100 mmHg
